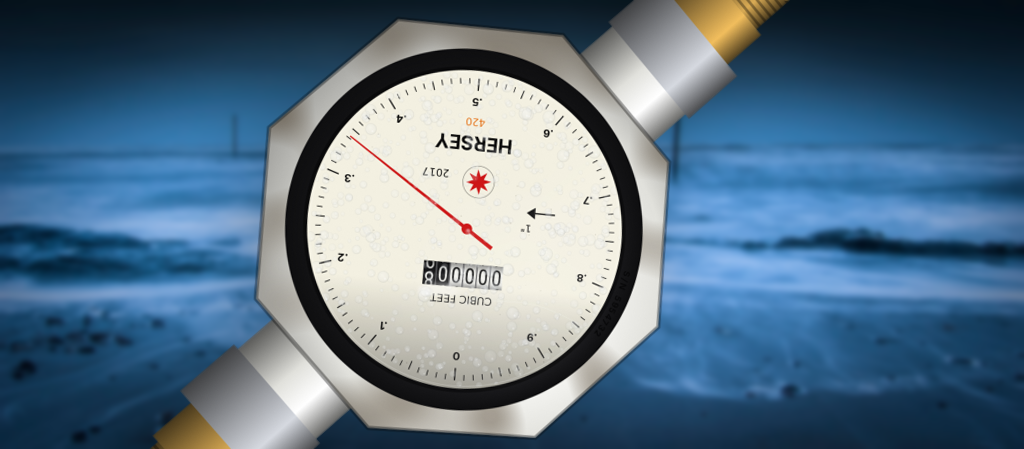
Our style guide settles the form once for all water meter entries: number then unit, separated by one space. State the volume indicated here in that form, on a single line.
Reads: 8.34 ft³
